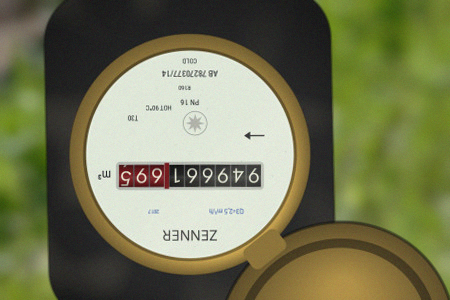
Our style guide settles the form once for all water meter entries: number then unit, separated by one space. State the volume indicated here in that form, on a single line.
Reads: 949661.695 m³
